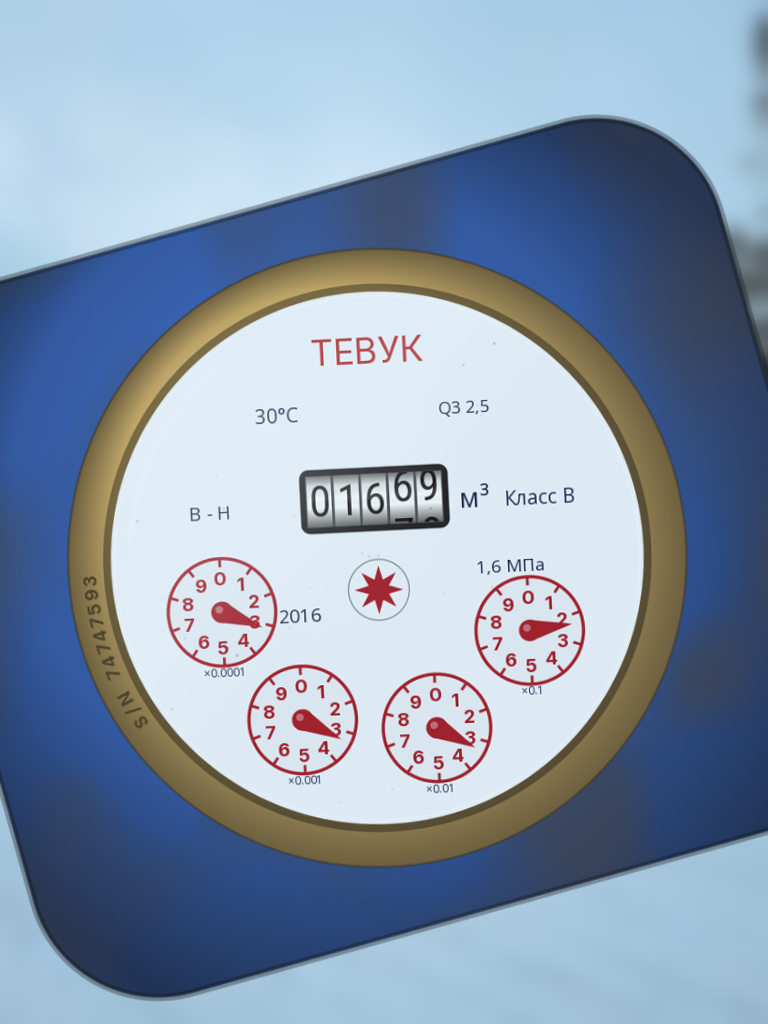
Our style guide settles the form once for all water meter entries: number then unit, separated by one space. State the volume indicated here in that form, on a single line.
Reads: 1669.2333 m³
